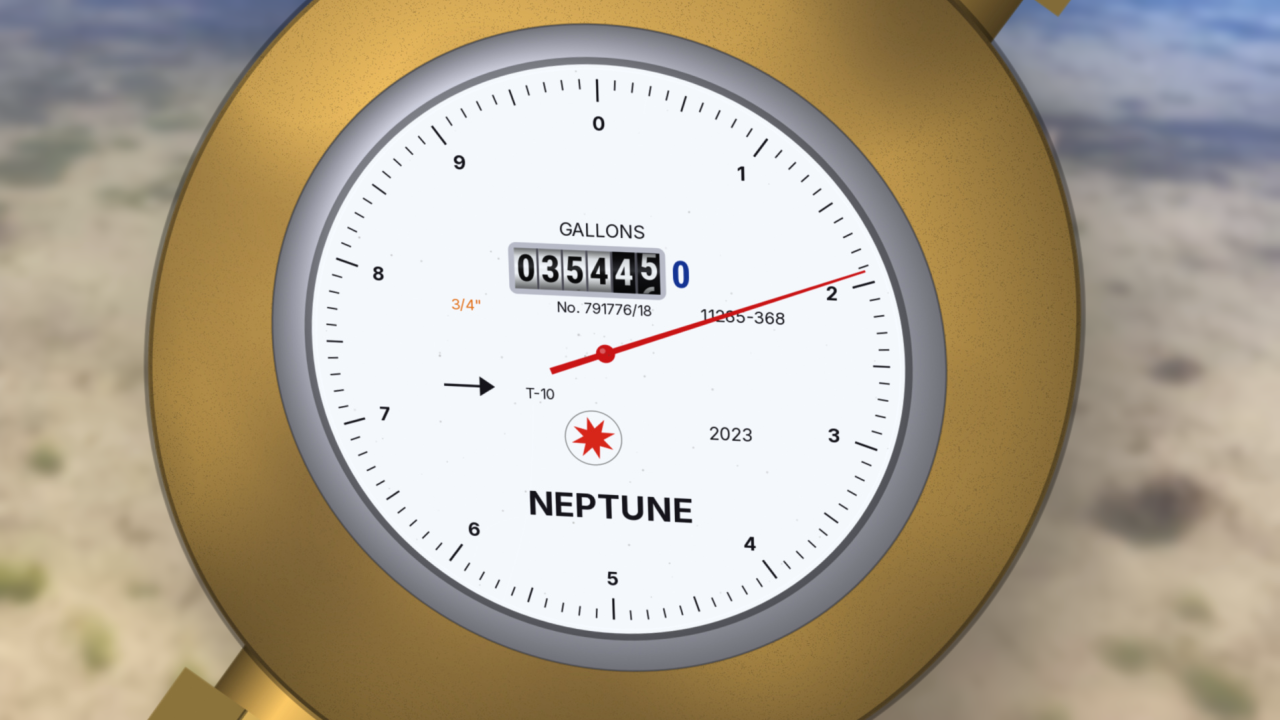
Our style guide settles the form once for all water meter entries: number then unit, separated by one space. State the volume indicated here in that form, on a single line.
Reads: 354451.9 gal
